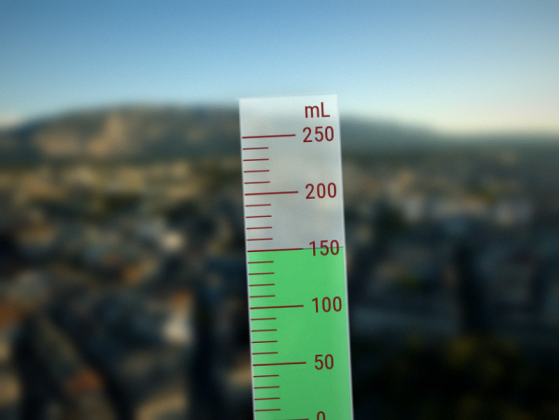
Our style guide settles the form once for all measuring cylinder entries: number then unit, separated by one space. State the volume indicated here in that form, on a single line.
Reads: 150 mL
